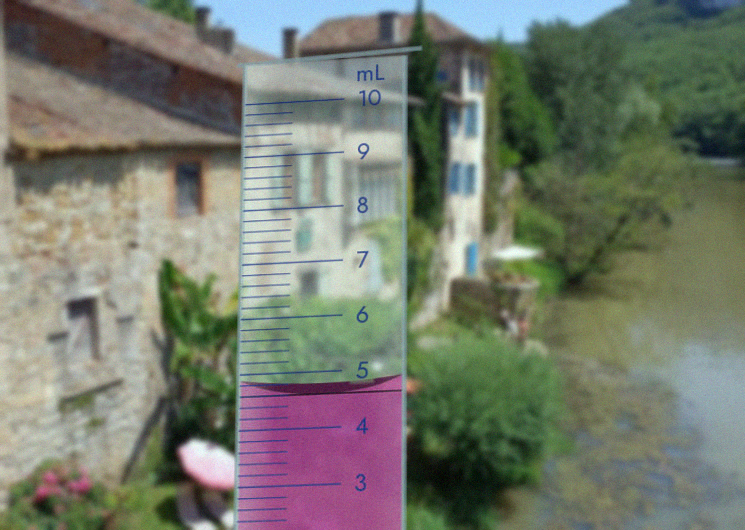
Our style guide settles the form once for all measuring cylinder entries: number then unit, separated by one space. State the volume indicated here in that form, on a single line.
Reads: 4.6 mL
